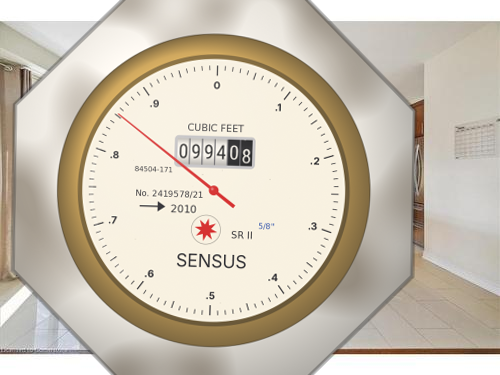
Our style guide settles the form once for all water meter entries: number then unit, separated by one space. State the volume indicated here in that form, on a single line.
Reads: 99407.85 ft³
